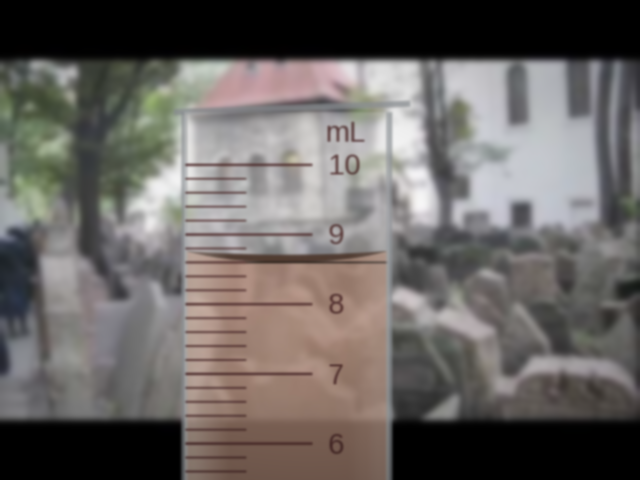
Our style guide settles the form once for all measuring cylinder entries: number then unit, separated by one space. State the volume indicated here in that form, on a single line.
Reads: 8.6 mL
